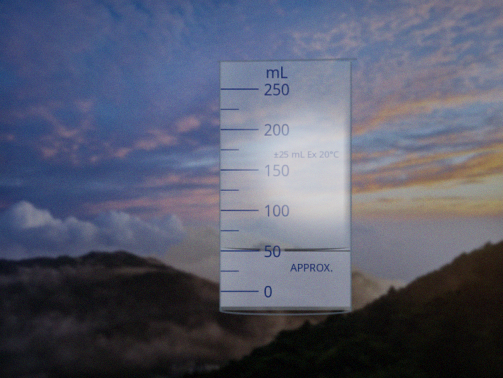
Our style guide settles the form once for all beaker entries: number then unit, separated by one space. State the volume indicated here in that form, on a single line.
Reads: 50 mL
